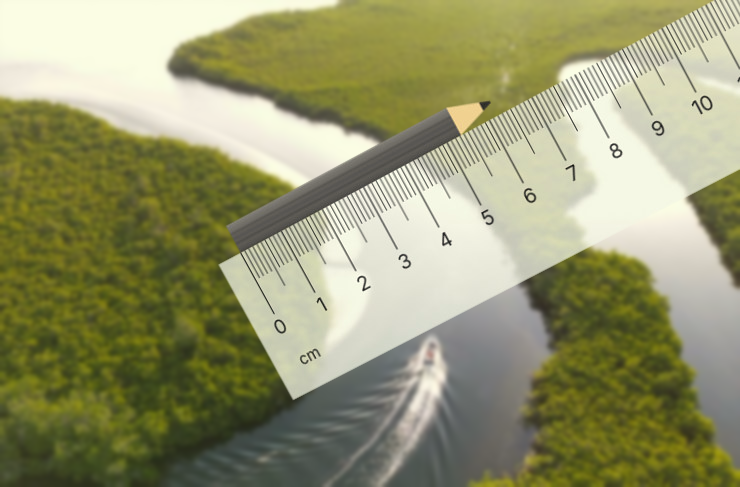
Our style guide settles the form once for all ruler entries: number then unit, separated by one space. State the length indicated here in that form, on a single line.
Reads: 6.2 cm
